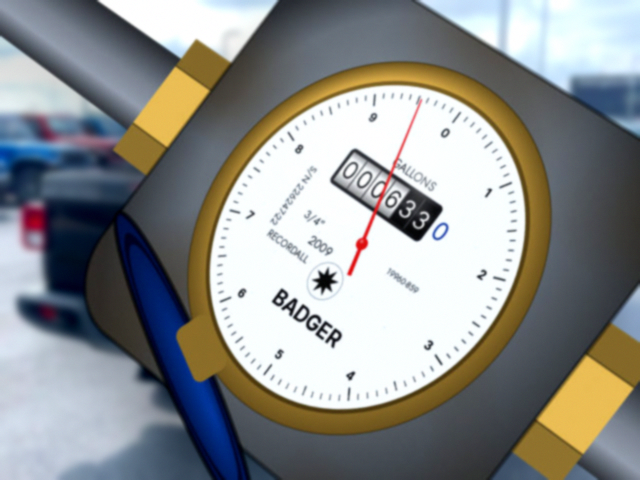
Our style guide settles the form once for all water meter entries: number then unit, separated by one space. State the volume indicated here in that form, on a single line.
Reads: 6329.5 gal
